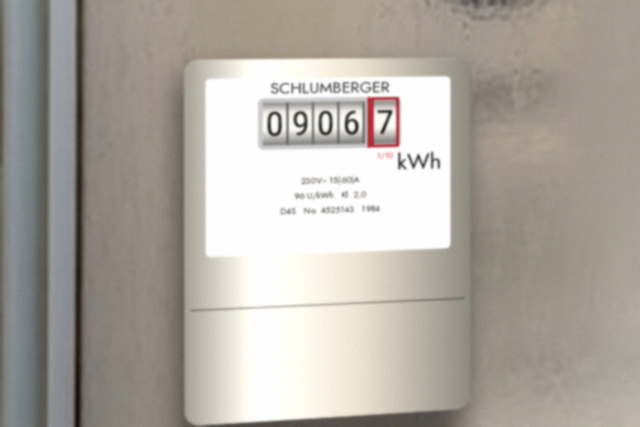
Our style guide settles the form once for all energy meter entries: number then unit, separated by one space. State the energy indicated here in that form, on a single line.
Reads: 906.7 kWh
